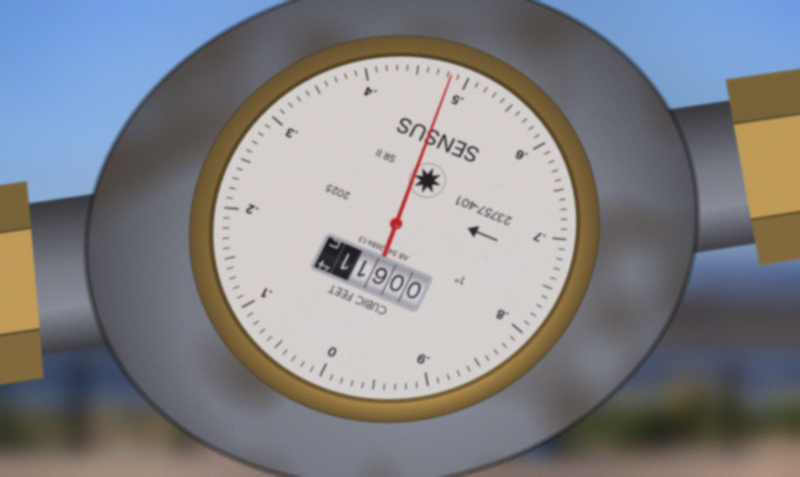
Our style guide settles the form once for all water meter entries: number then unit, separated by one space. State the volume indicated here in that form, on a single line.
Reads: 6114.48 ft³
